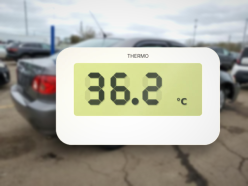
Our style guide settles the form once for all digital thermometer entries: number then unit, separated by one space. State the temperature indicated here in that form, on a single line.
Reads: 36.2 °C
